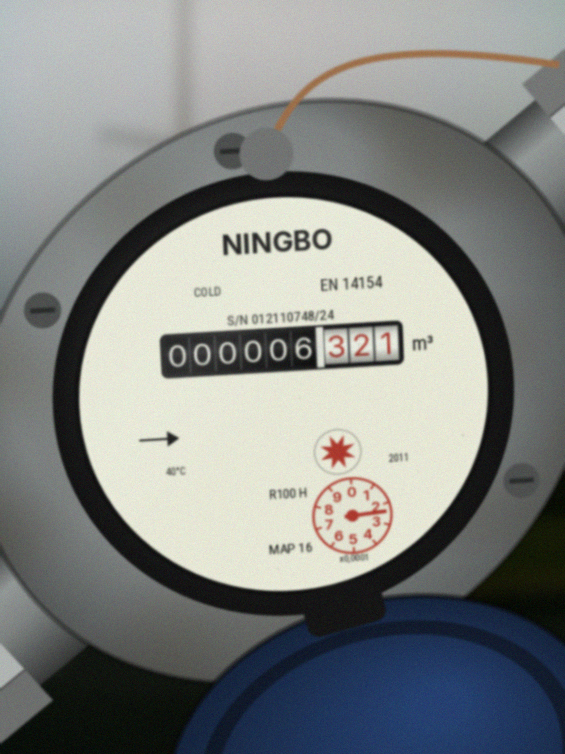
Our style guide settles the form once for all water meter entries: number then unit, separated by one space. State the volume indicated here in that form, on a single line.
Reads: 6.3212 m³
